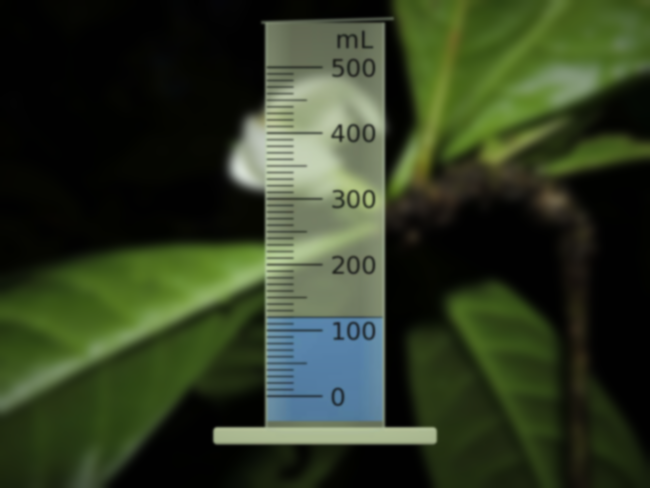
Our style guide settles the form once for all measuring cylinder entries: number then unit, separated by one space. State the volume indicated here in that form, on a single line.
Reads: 120 mL
